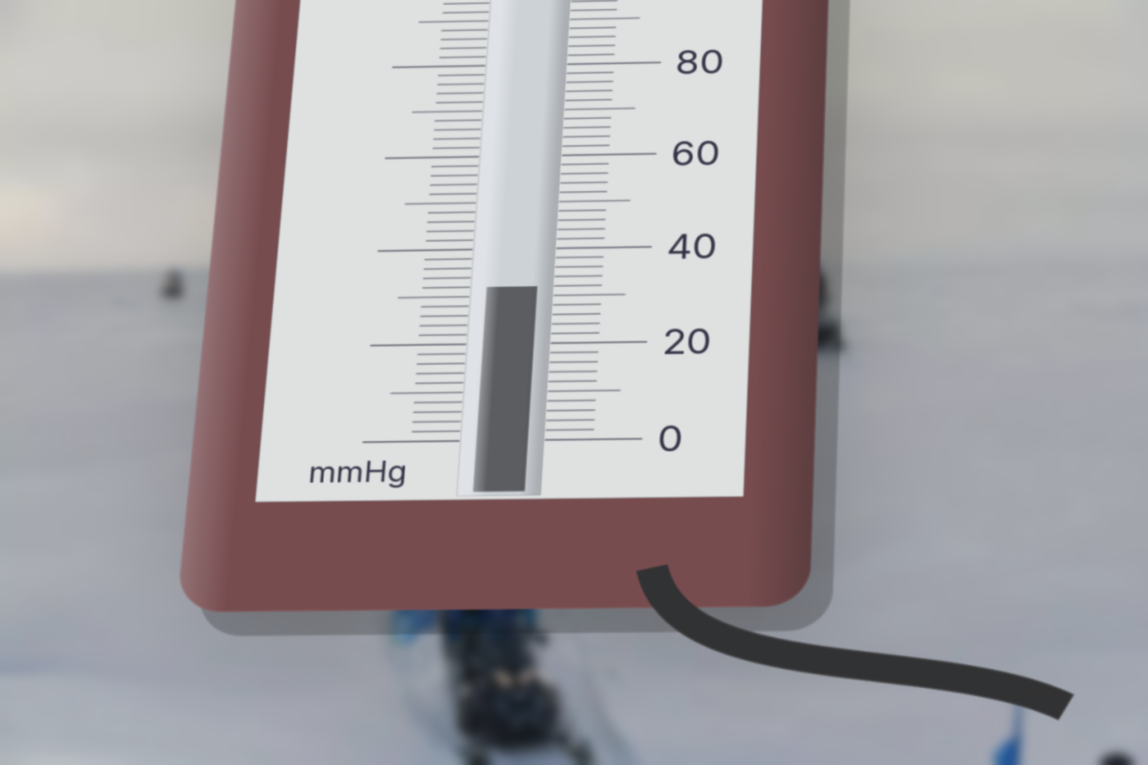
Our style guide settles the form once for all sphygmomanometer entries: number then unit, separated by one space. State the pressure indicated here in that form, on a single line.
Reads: 32 mmHg
